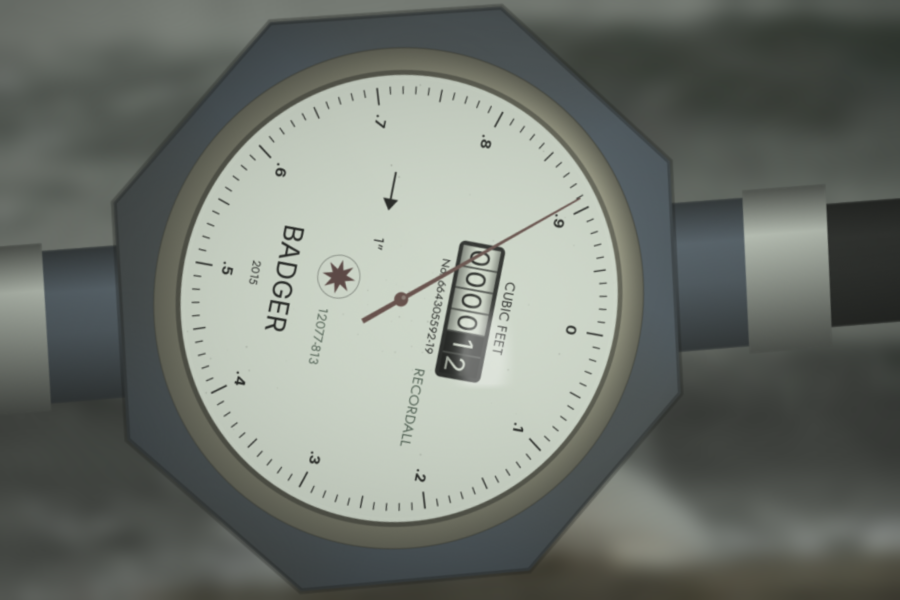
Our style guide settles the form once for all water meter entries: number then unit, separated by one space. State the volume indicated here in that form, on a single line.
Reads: 11.89 ft³
